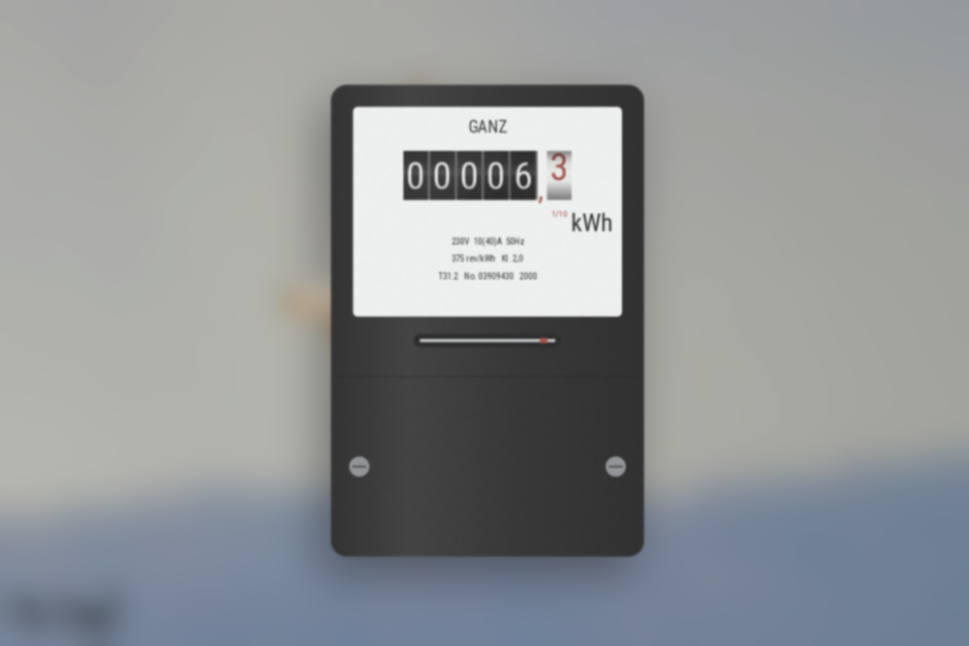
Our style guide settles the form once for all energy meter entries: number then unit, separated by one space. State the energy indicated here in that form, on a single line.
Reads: 6.3 kWh
